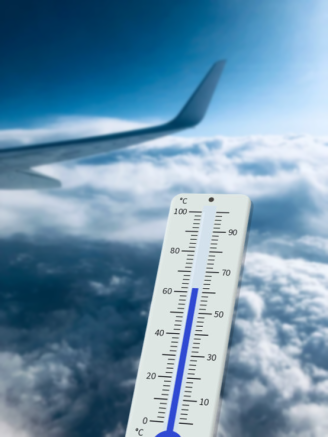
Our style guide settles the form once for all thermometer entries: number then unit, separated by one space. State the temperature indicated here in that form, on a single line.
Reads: 62 °C
